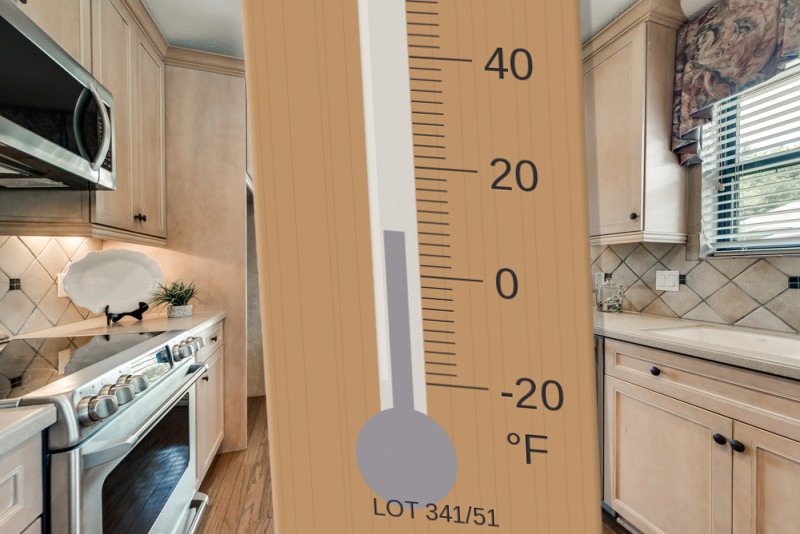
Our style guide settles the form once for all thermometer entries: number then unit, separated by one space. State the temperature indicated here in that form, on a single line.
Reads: 8 °F
